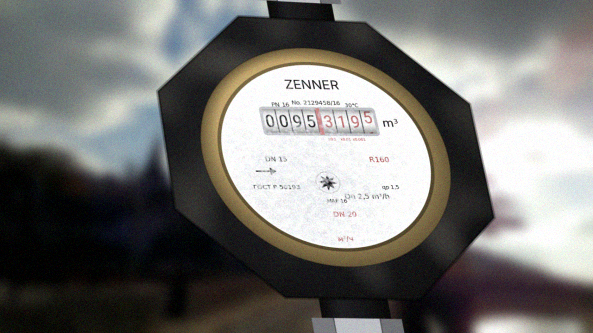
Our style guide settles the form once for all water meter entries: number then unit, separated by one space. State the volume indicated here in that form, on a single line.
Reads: 95.3195 m³
